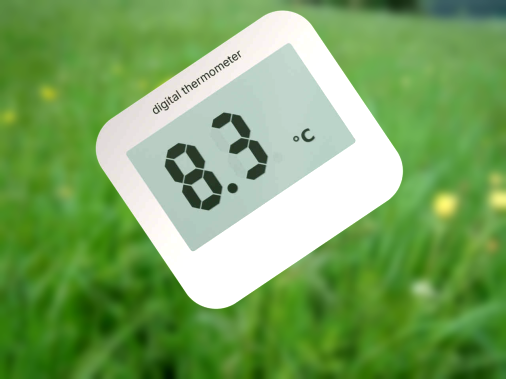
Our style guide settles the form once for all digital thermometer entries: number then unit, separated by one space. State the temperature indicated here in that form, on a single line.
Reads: 8.3 °C
